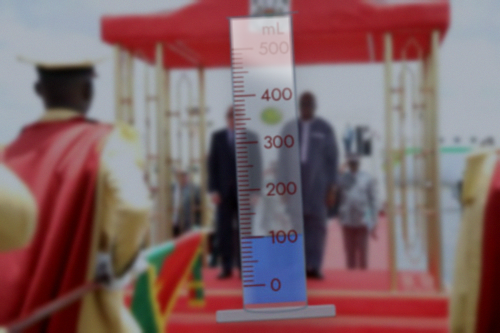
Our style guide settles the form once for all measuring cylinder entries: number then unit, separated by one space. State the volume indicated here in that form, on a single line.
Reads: 100 mL
